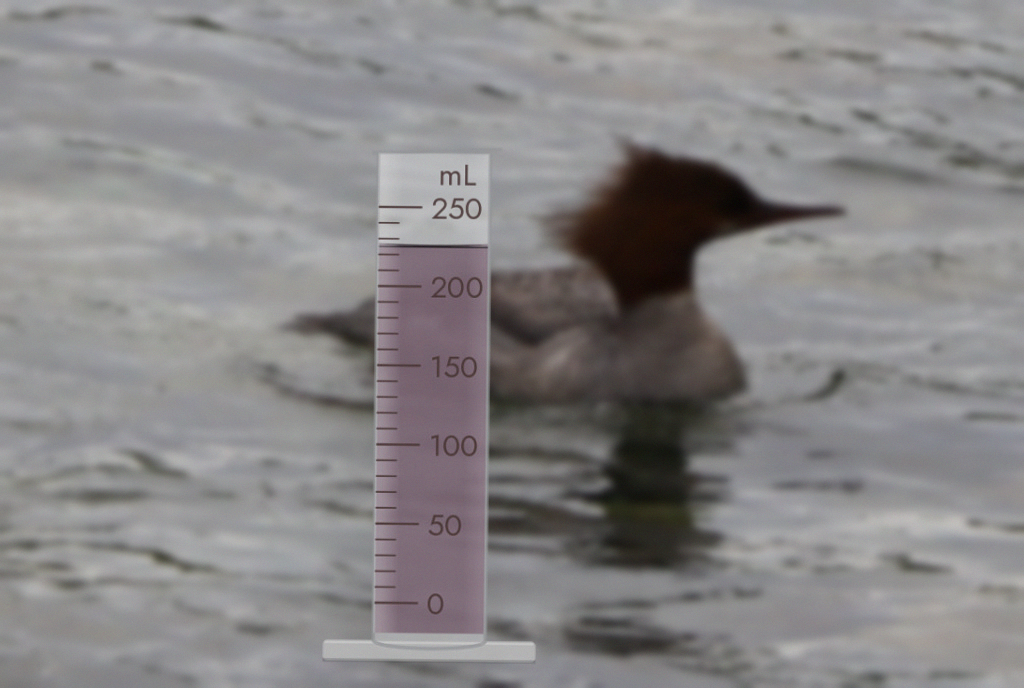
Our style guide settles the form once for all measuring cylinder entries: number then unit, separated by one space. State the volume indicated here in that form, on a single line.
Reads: 225 mL
